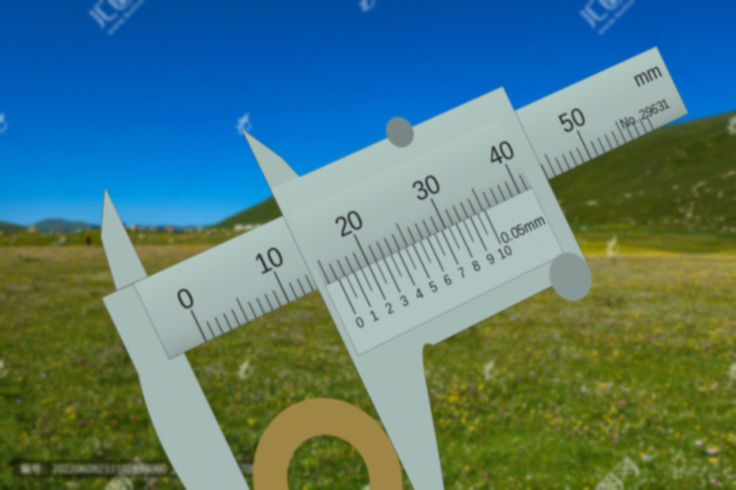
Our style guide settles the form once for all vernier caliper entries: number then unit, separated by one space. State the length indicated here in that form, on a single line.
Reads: 16.2 mm
